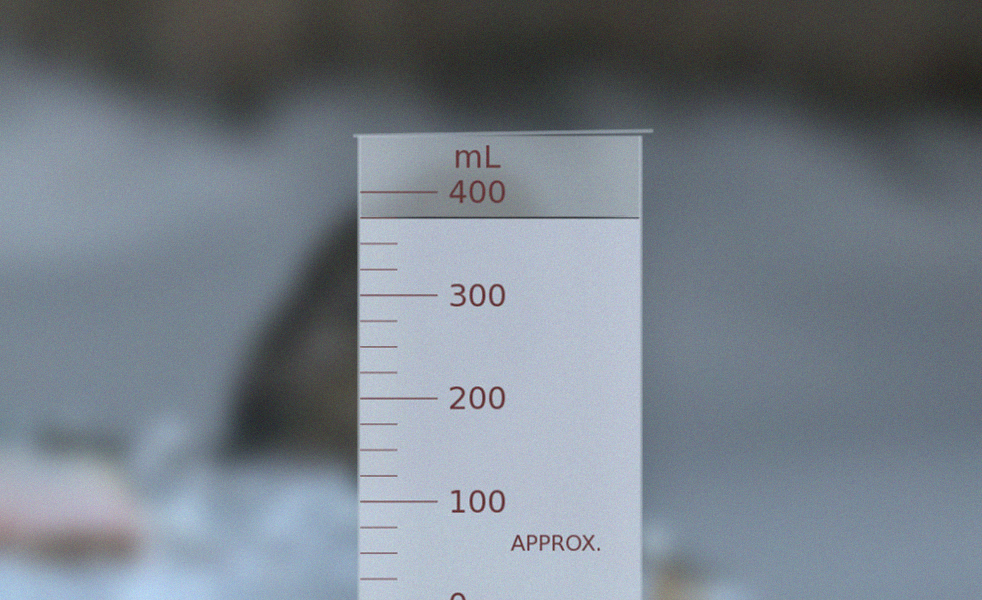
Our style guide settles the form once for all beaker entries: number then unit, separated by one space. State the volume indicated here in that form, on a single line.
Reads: 375 mL
